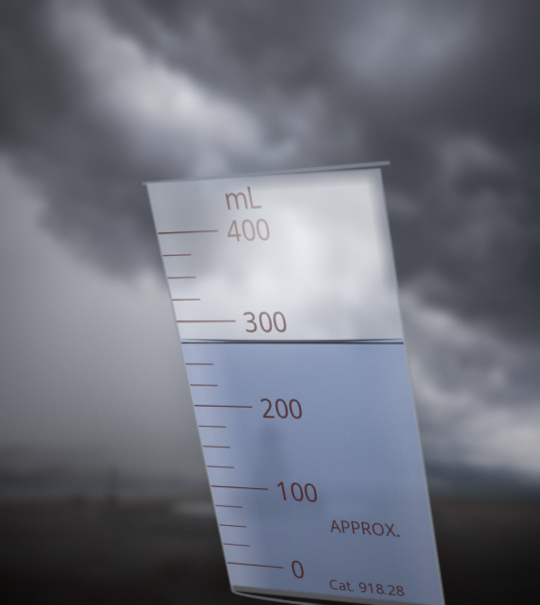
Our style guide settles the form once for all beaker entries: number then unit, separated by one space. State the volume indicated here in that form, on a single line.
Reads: 275 mL
